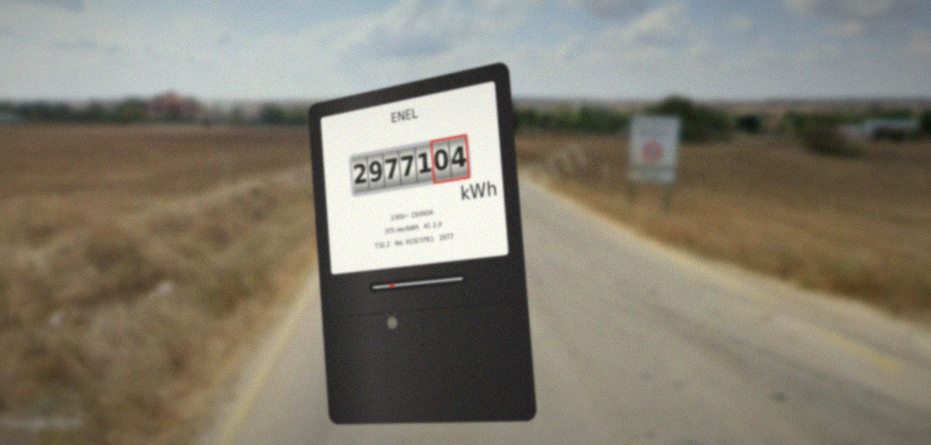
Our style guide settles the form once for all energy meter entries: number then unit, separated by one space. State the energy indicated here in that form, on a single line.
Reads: 29771.04 kWh
